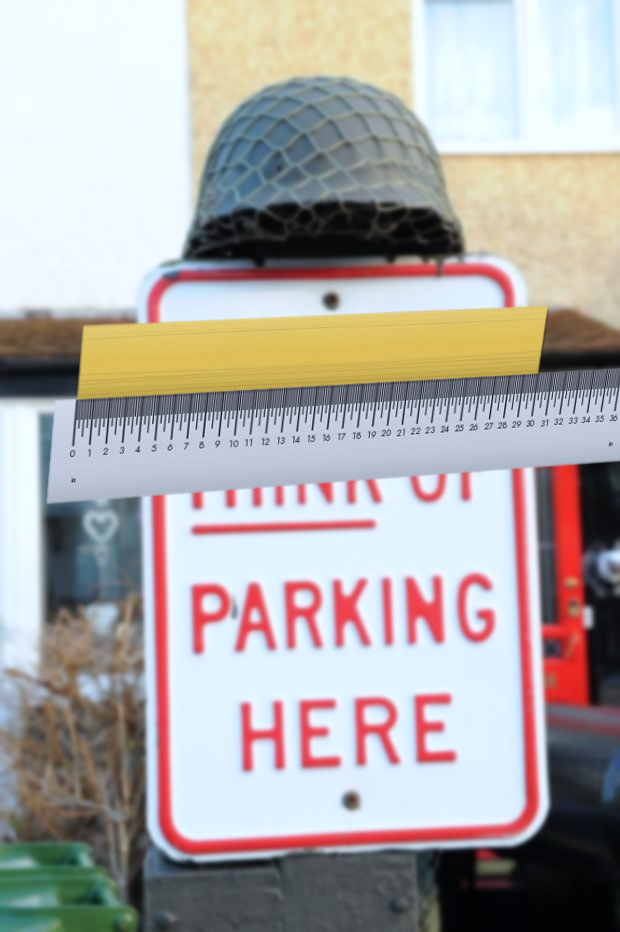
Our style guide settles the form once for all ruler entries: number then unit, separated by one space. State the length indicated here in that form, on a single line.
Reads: 30 in
